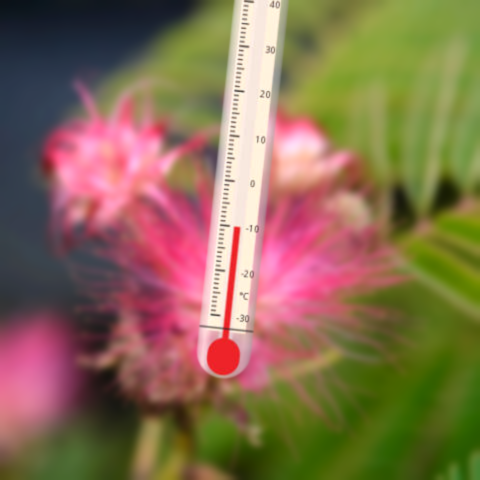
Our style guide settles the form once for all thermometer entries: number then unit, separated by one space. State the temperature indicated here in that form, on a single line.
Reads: -10 °C
